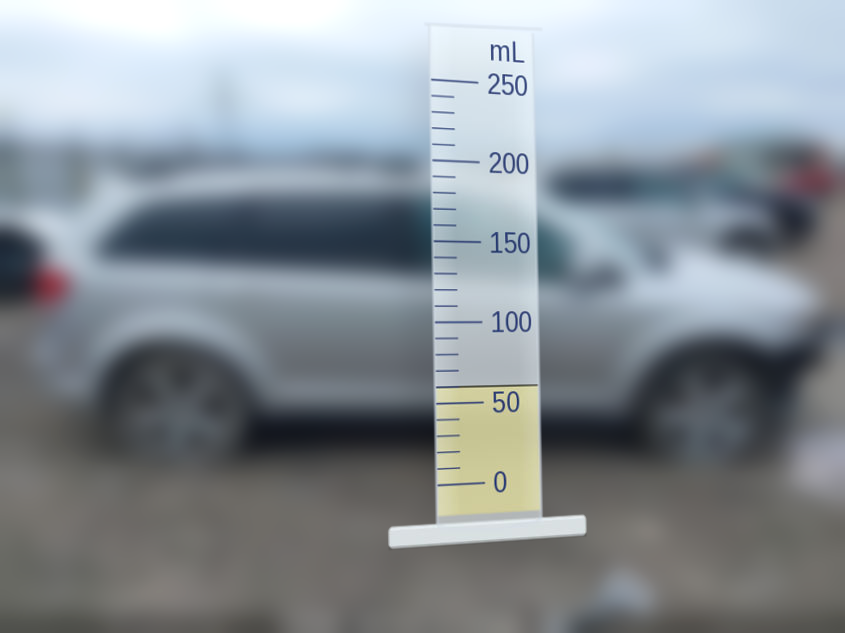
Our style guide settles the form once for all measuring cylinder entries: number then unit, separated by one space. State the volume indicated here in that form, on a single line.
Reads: 60 mL
